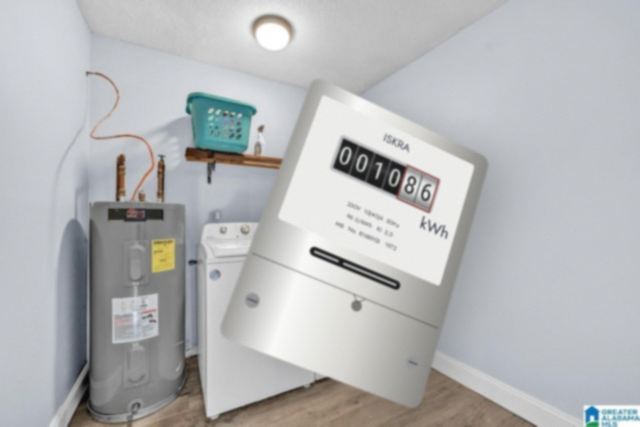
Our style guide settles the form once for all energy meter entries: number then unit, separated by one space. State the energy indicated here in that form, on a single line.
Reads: 10.86 kWh
